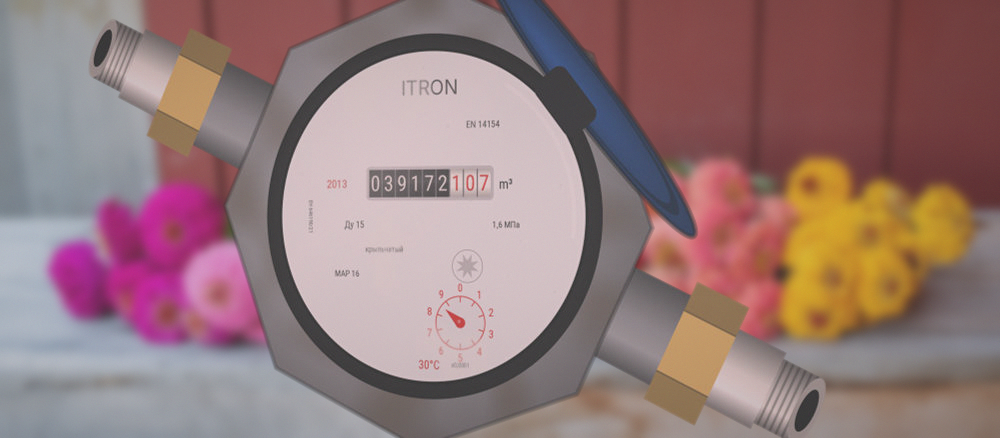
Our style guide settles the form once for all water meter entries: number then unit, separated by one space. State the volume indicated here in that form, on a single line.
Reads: 39172.1078 m³
